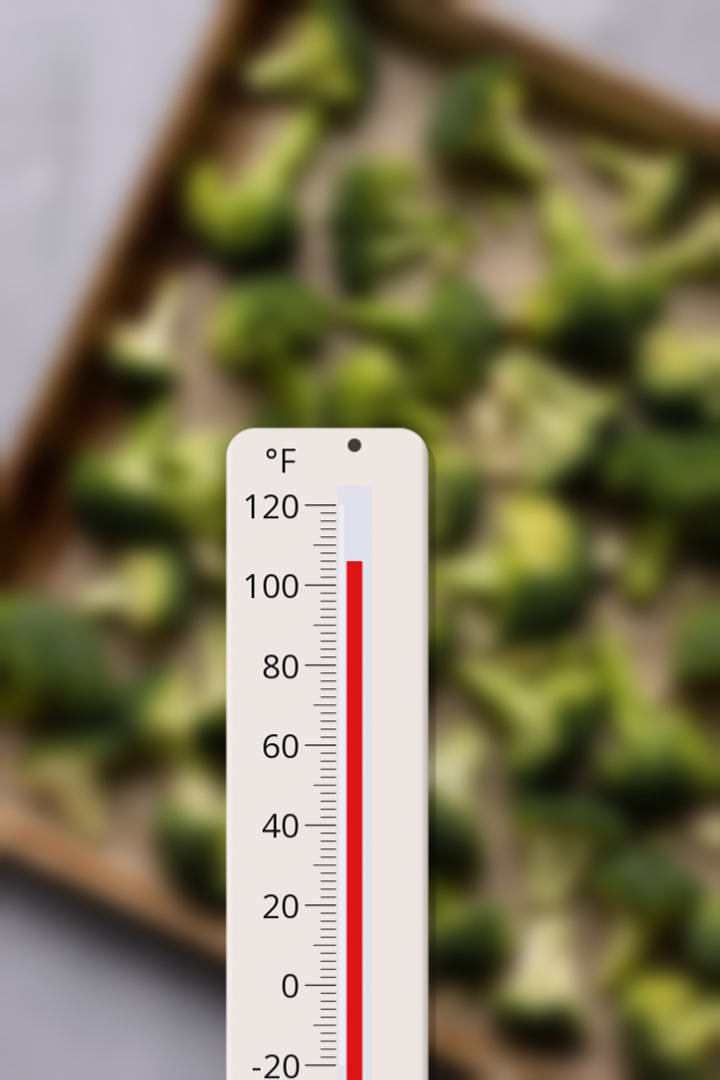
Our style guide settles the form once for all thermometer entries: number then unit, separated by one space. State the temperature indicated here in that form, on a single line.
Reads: 106 °F
